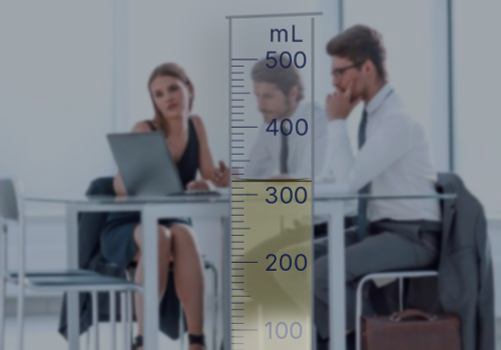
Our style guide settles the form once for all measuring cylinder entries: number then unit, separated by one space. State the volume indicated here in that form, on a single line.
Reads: 320 mL
